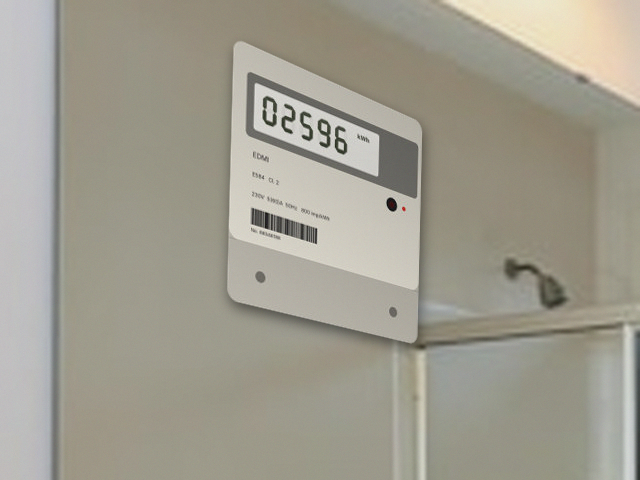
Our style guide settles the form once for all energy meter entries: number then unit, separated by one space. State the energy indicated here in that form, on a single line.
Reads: 2596 kWh
